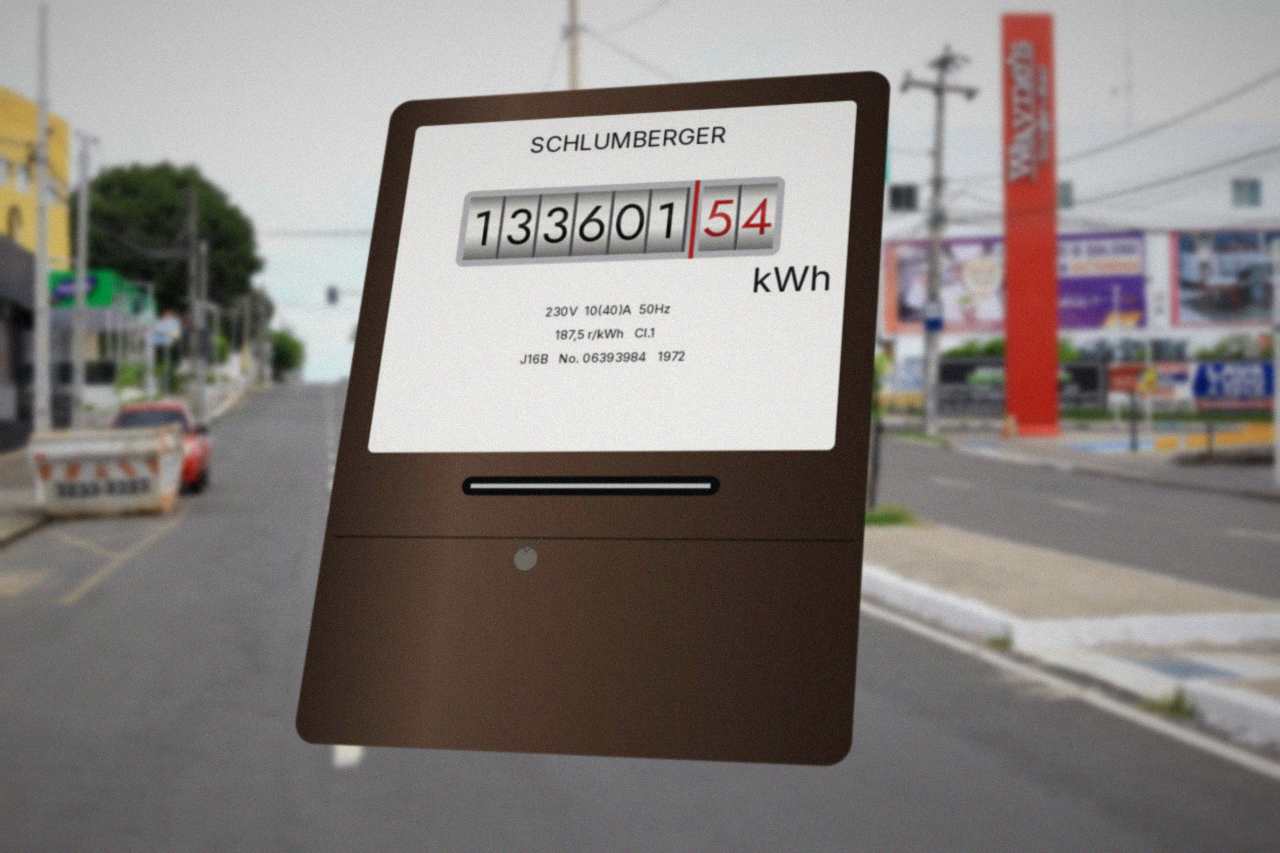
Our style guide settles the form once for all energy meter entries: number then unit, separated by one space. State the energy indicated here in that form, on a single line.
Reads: 133601.54 kWh
